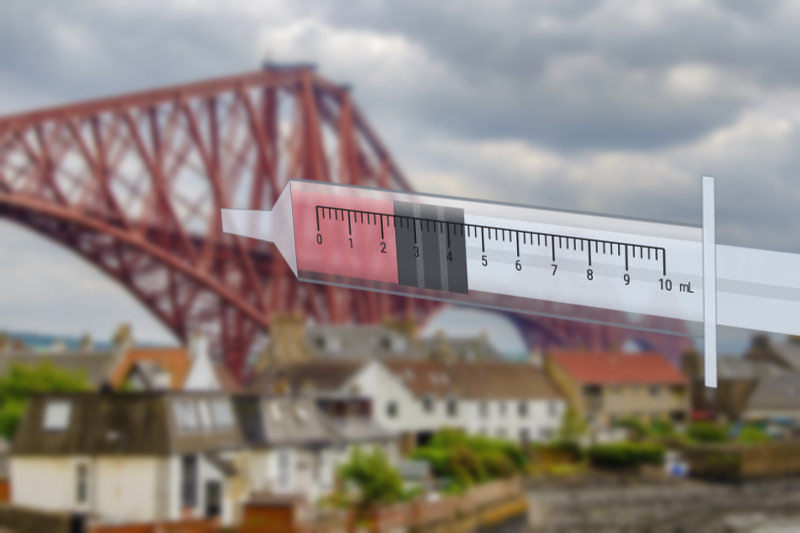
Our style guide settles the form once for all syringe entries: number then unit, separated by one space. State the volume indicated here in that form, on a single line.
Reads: 2.4 mL
